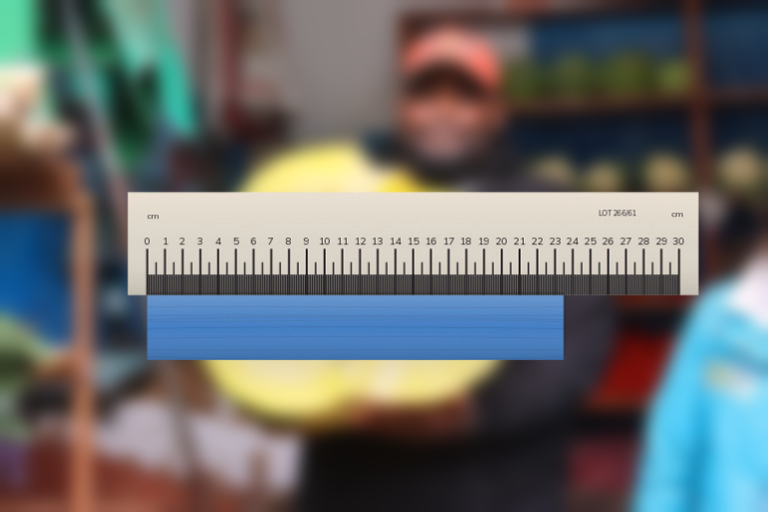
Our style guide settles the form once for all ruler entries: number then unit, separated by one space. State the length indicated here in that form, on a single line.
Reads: 23.5 cm
